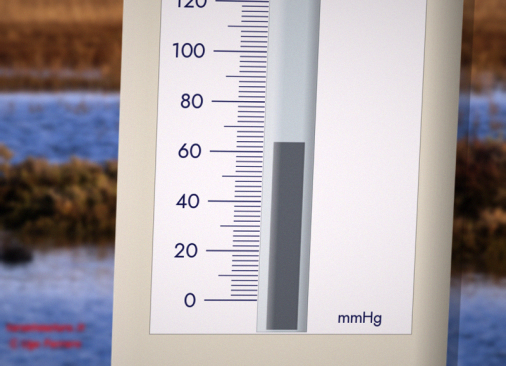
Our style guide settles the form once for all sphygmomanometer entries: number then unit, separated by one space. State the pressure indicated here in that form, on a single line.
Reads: 64 mmHg
